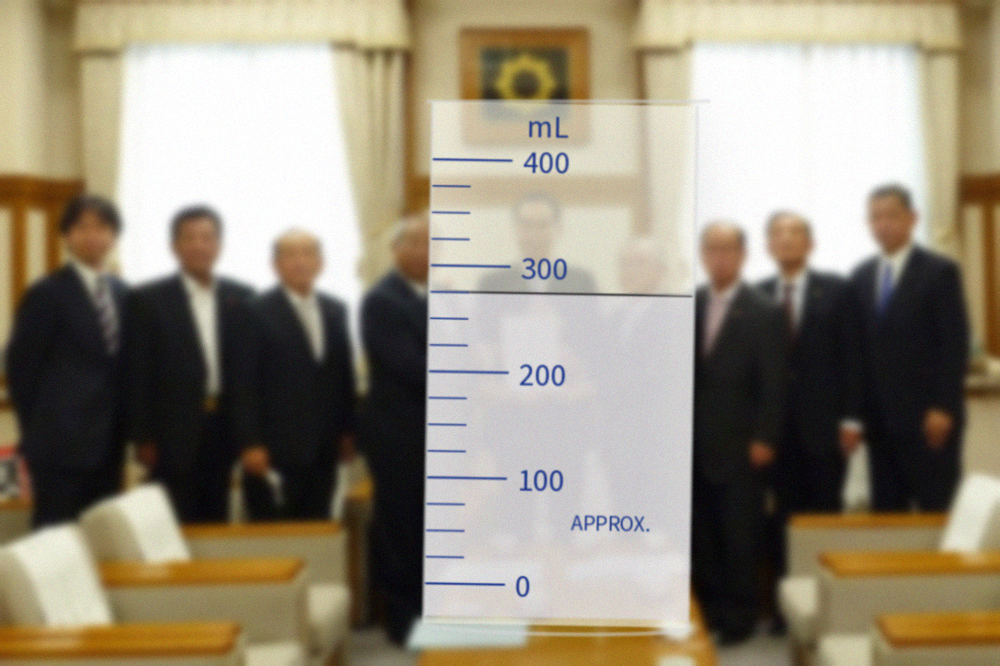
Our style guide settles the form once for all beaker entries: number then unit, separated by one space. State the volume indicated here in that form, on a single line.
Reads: 275 mL
